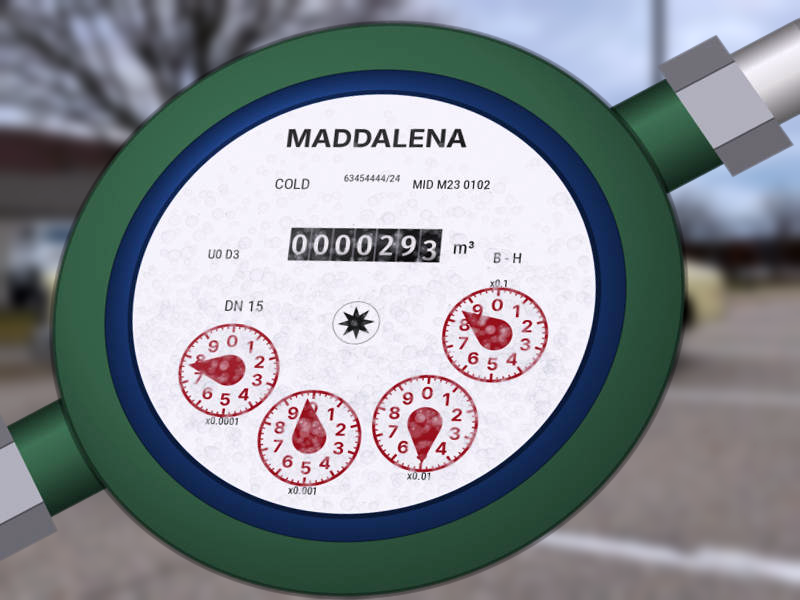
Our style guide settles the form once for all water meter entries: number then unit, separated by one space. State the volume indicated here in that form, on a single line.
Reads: 292.8497 m³
